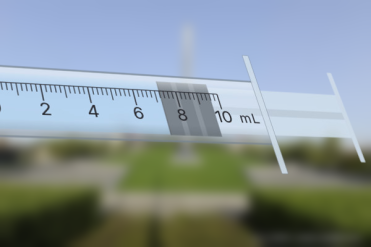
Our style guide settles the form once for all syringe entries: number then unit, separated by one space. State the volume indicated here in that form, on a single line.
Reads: 7.2 mL
